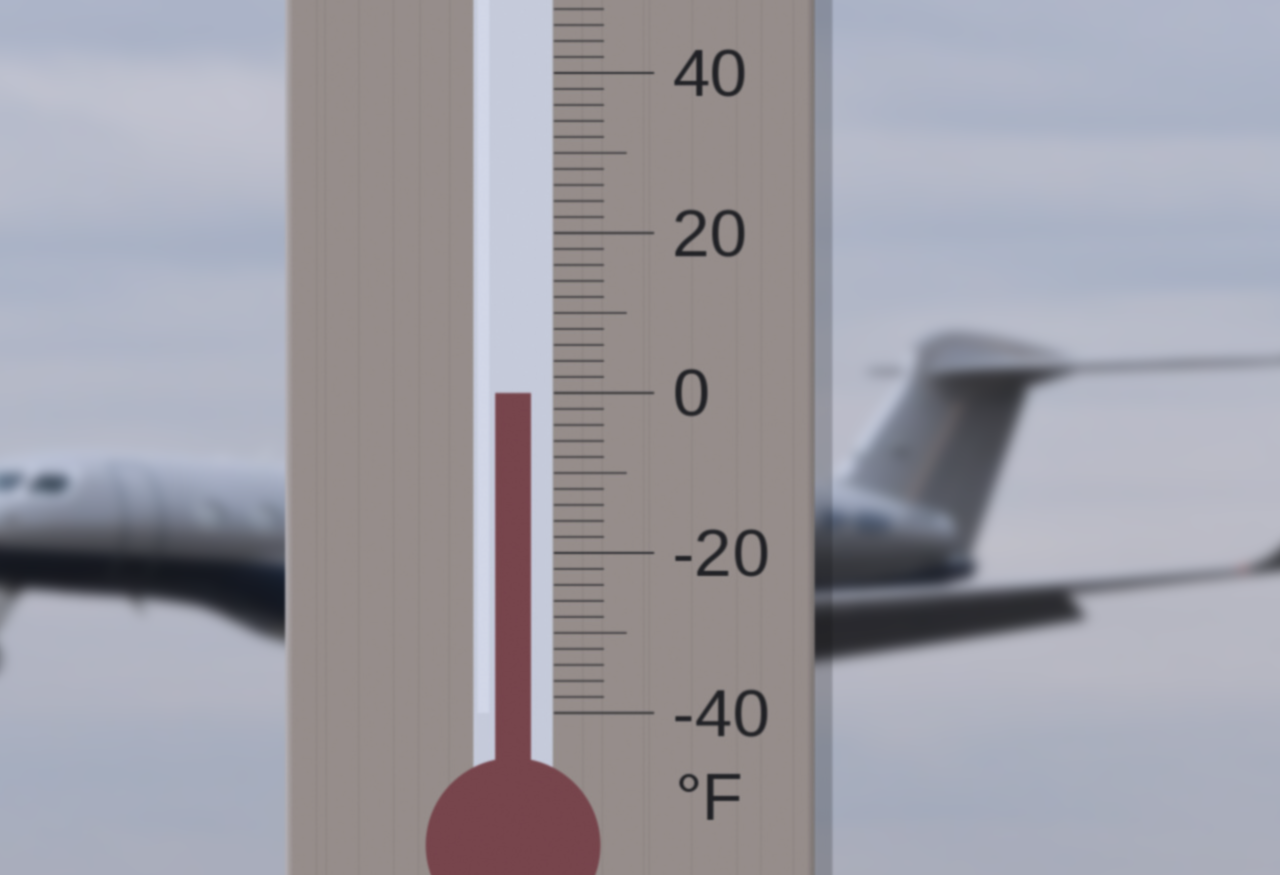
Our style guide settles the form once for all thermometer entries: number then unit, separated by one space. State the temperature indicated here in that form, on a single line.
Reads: 0 °F
